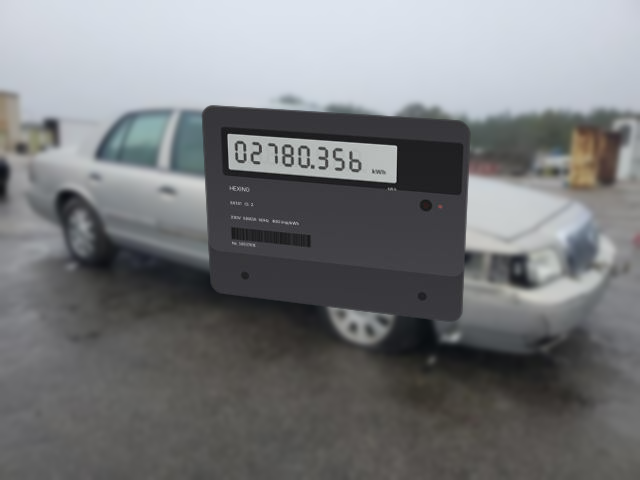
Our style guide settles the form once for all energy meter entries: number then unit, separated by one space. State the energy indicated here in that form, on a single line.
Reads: 2780.356 kWh
